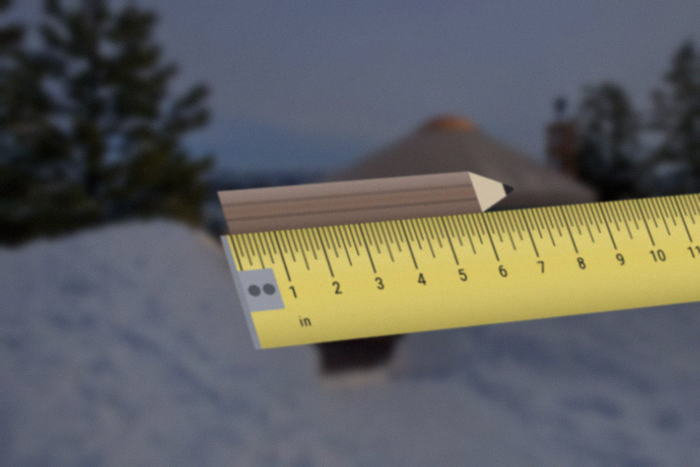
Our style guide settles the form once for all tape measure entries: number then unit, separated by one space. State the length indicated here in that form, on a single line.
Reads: 7 in
